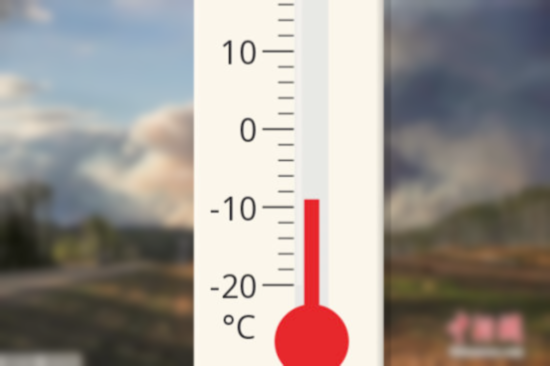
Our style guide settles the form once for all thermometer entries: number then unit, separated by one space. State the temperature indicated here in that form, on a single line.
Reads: -9 °C
